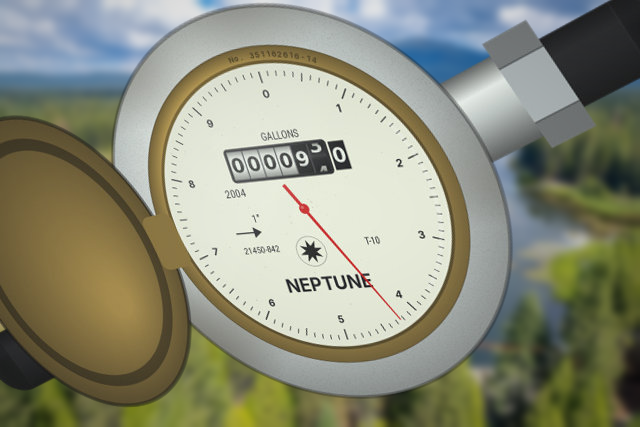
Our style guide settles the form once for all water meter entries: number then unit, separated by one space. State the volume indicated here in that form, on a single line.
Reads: 934.2 gal
